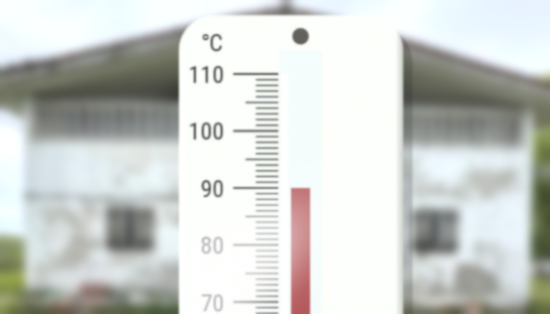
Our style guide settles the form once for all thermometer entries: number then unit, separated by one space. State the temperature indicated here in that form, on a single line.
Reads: 90 °C
